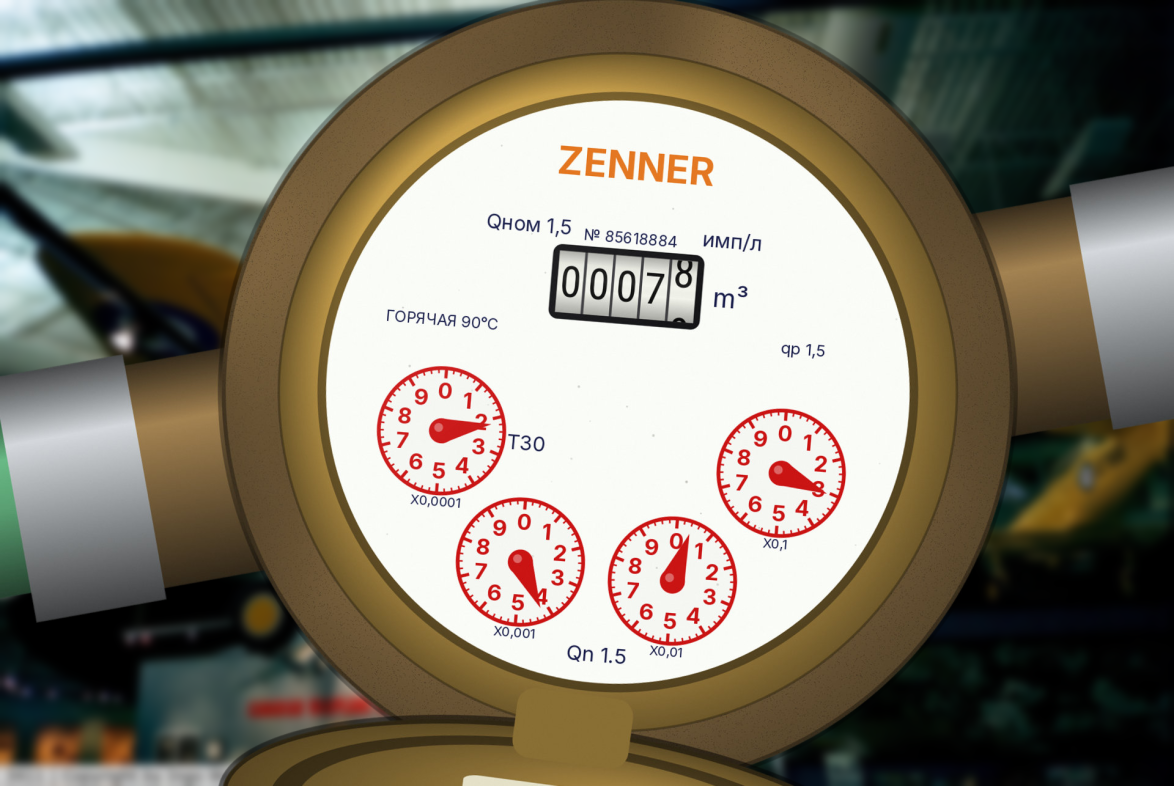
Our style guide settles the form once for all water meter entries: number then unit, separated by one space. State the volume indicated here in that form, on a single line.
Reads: 78.3042 m³
